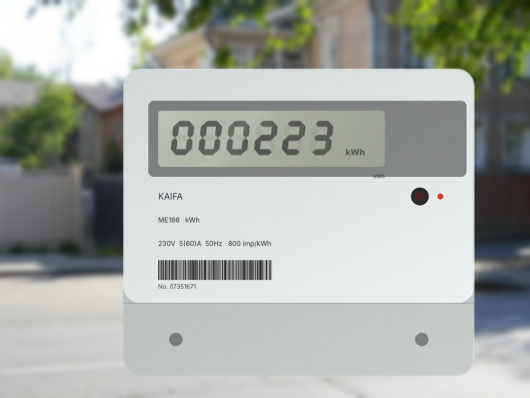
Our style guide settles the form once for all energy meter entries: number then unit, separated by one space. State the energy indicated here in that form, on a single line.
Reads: 223 kWh
